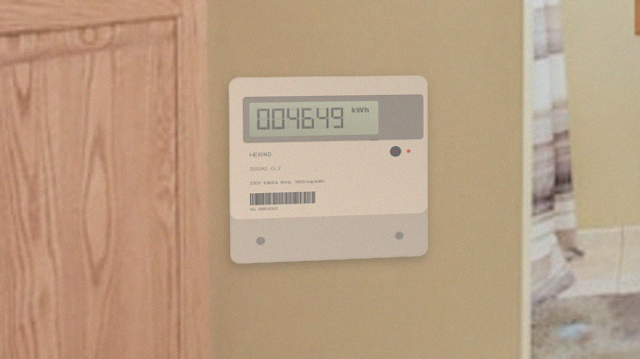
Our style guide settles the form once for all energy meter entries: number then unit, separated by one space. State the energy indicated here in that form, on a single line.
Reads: 4649 kWh
